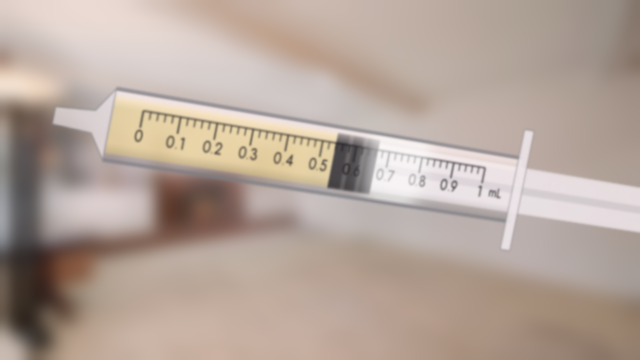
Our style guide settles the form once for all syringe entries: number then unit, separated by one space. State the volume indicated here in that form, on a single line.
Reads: 0.54 mL
